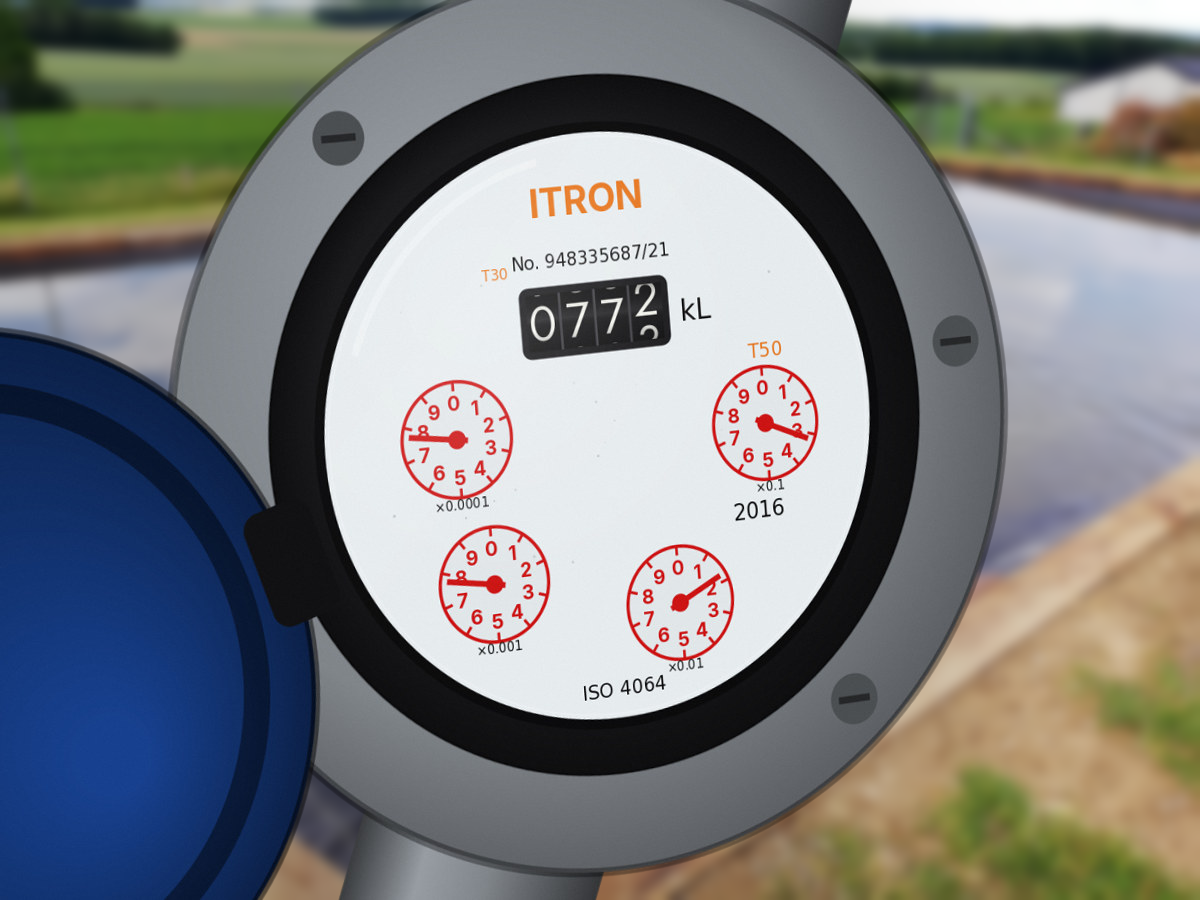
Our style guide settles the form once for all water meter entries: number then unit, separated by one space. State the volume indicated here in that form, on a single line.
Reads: 772.3177 kL
